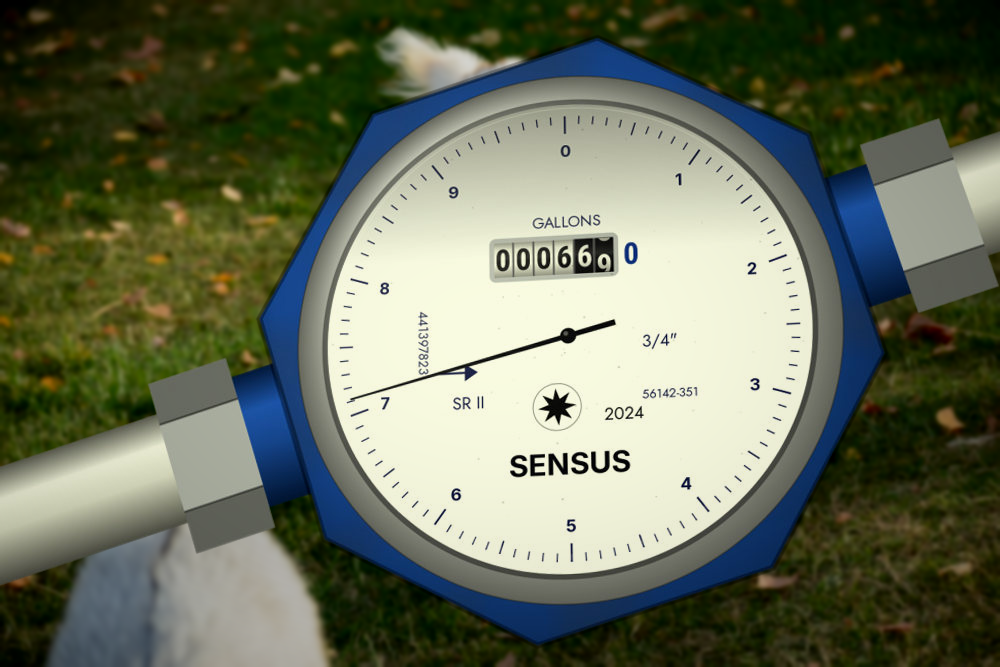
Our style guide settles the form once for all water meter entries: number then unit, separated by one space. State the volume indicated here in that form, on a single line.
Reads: 6687.1 gal
